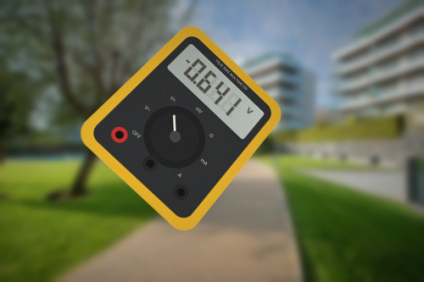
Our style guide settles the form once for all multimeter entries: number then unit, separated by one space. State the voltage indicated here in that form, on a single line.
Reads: -0.641 V
